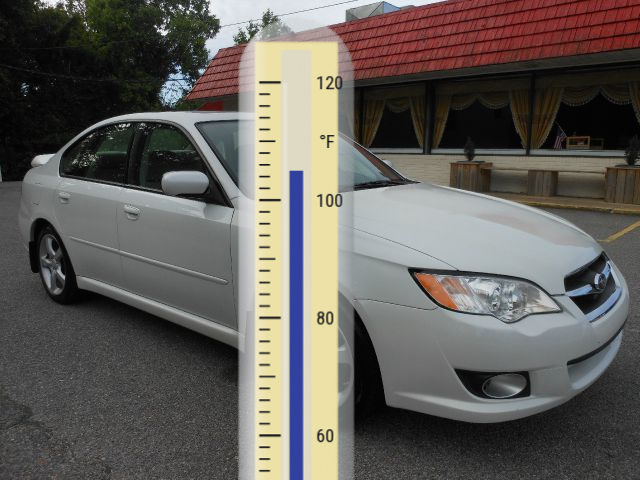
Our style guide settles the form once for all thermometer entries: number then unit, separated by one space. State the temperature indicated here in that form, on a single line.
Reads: 105 °F
